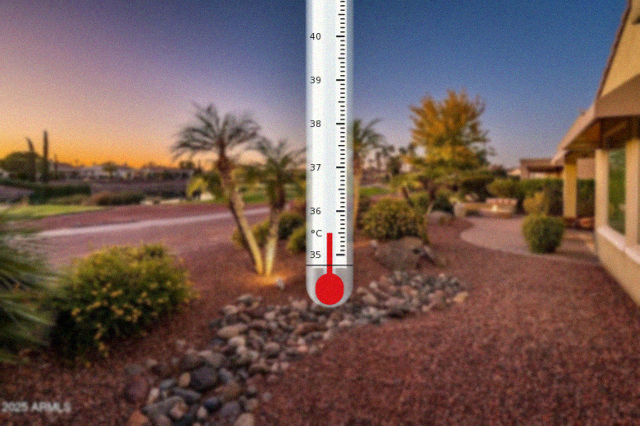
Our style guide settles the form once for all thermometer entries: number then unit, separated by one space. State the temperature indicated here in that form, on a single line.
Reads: 35.5 °C
